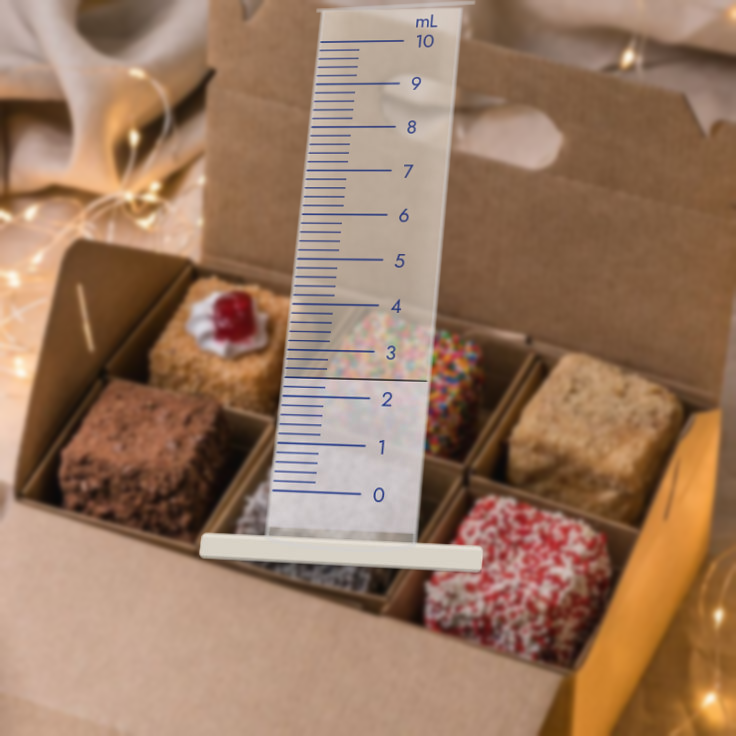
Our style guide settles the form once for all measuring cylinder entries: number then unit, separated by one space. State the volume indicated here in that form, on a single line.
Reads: 2.4 mL
